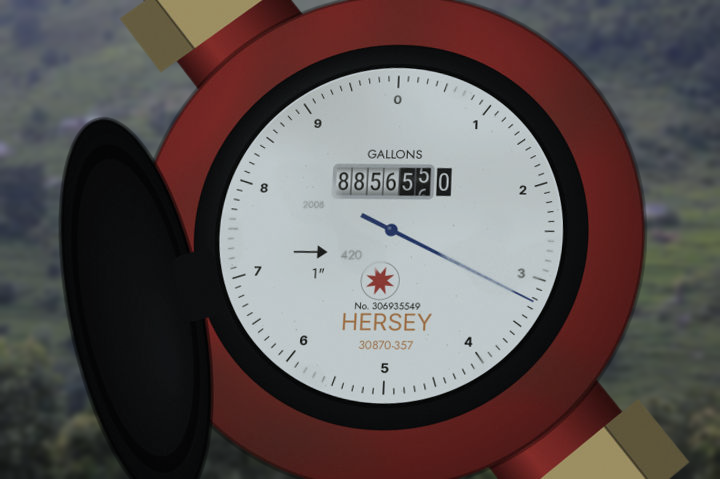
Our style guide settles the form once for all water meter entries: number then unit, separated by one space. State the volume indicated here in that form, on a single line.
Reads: 8856553.2 gal
